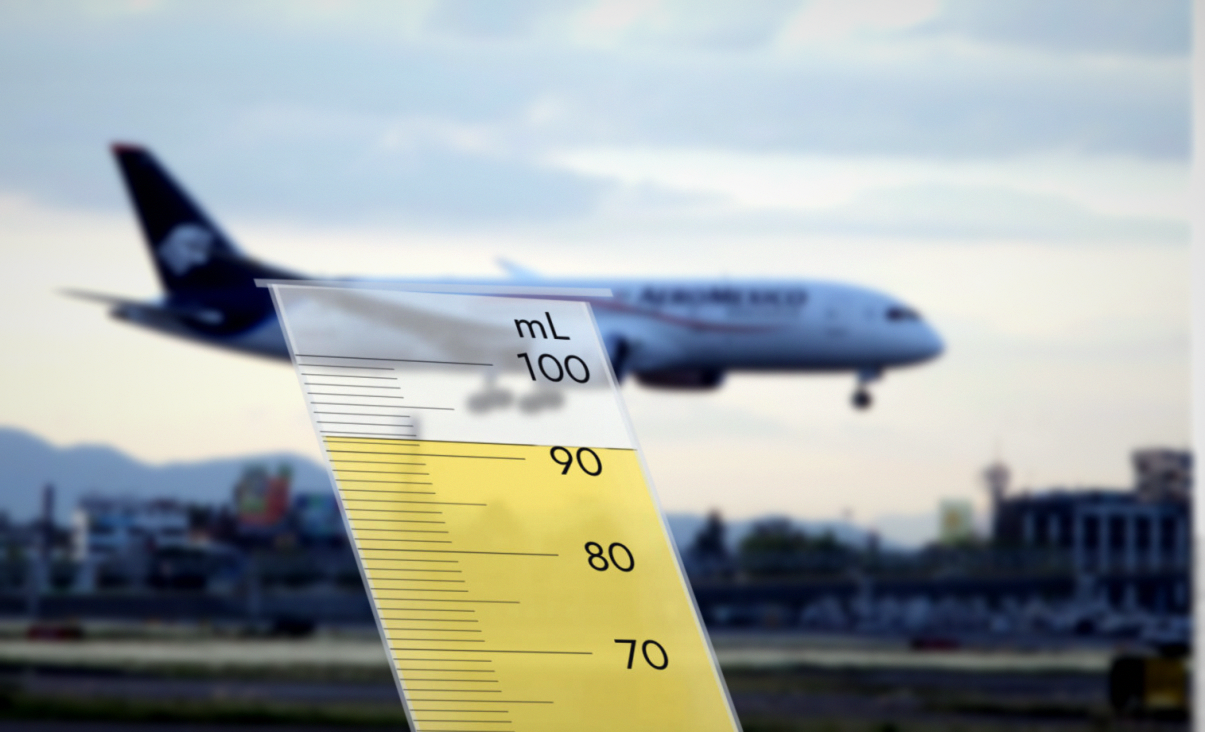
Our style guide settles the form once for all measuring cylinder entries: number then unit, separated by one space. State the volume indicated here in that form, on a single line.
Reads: 91.5 mL
